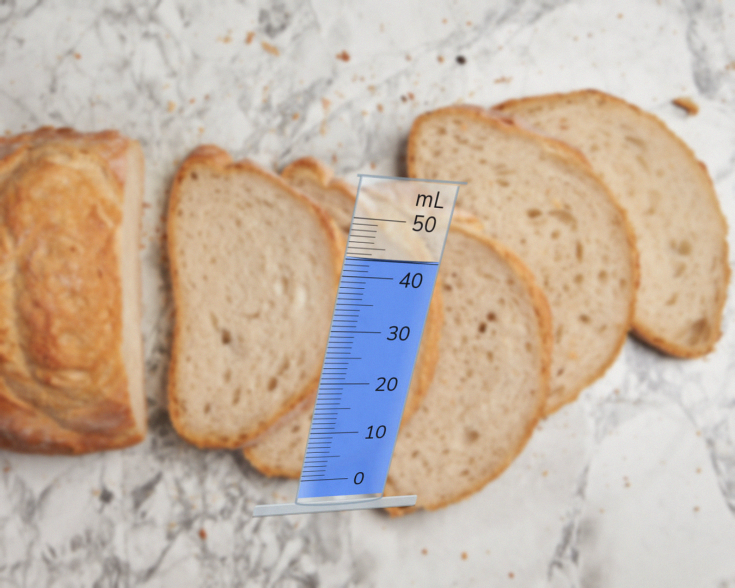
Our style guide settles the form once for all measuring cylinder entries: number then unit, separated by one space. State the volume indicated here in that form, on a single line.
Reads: 43 mL
